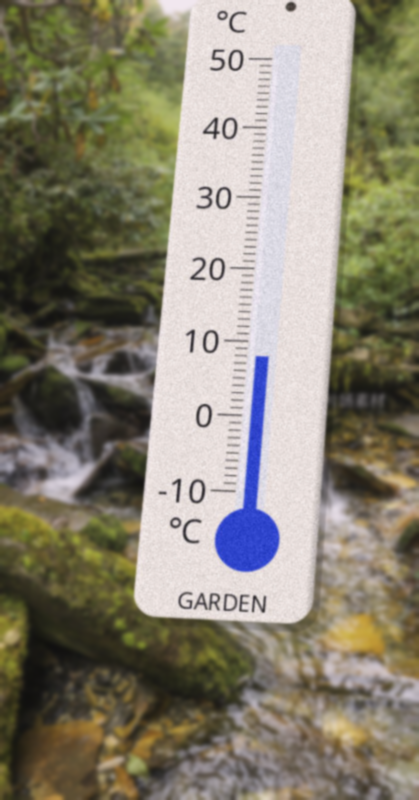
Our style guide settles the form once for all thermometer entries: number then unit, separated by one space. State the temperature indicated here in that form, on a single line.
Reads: 8 °C
